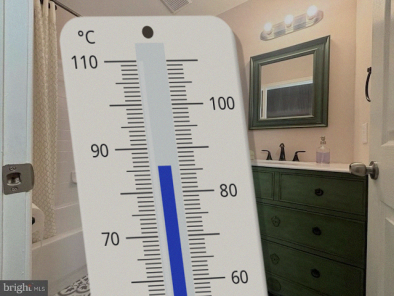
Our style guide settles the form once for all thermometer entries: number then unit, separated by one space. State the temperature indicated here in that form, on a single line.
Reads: 86 °C
